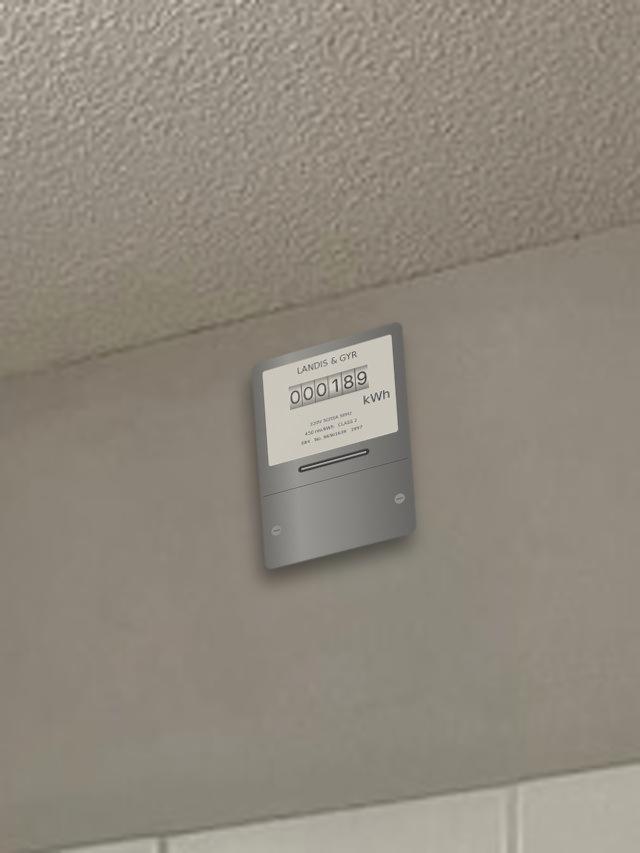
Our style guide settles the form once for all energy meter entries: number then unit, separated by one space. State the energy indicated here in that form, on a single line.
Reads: 189 kWh
